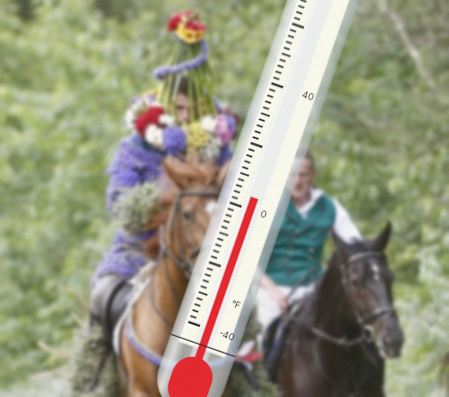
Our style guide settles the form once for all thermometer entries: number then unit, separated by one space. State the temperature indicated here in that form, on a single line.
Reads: 4 °F
